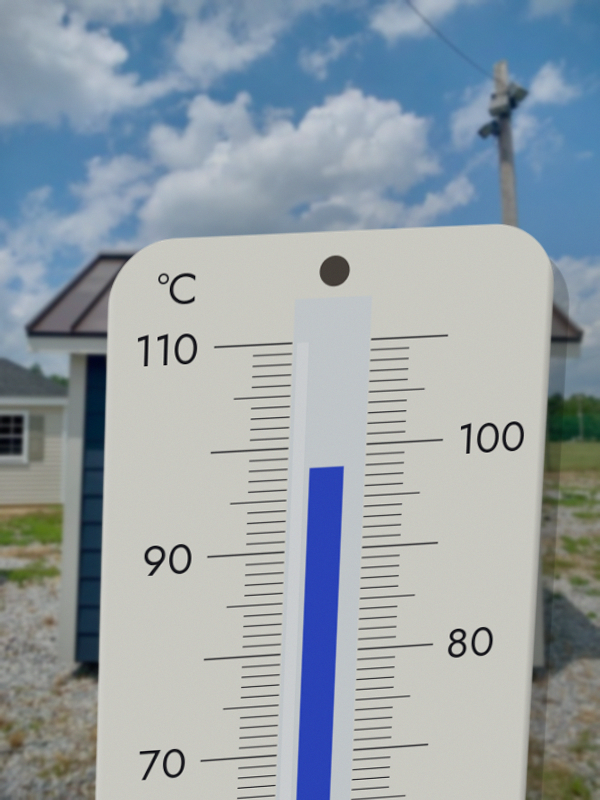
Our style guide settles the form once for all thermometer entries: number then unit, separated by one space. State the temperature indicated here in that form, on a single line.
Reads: 98 °C
